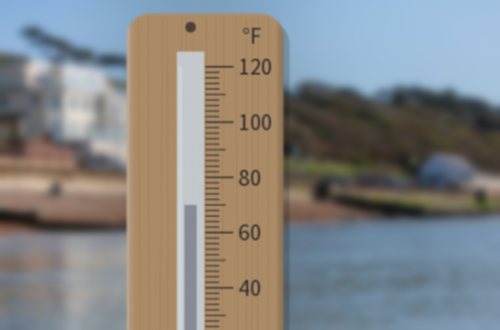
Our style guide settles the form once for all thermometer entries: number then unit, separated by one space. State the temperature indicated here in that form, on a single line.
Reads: 70 °F
